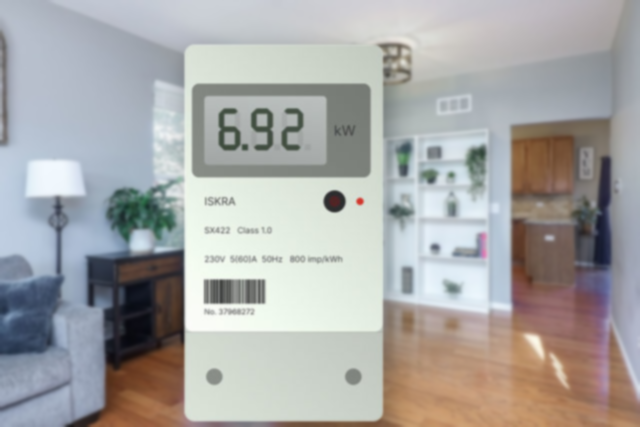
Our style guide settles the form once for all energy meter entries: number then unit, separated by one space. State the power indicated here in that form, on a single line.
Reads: 6.92 kW
